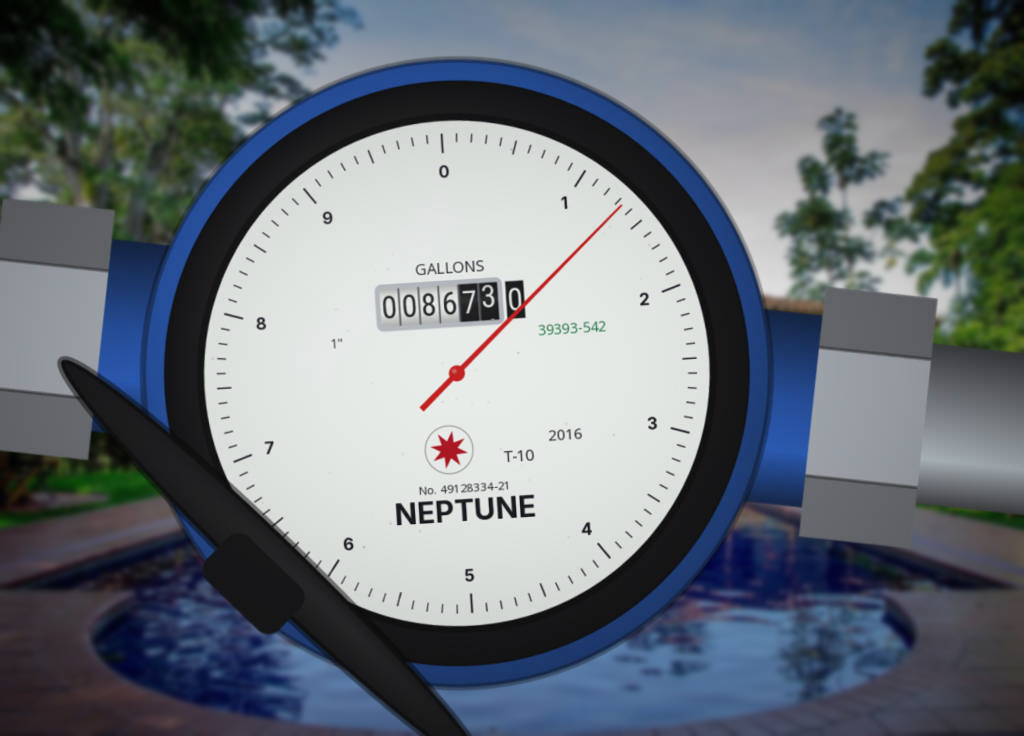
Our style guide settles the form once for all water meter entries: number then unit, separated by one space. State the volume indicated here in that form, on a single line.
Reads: 86731.3 gal
